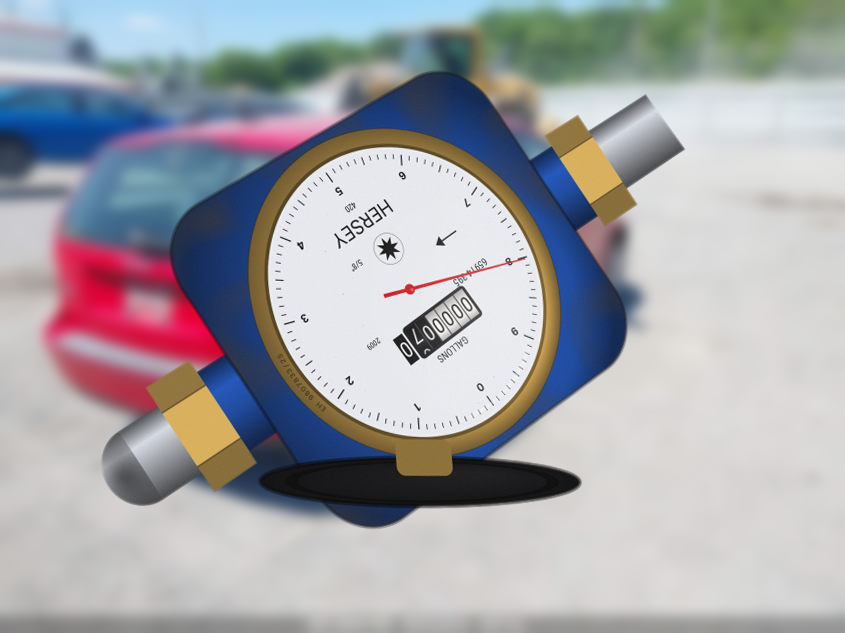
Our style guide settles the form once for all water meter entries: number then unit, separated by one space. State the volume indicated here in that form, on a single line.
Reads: 68.0 gal
